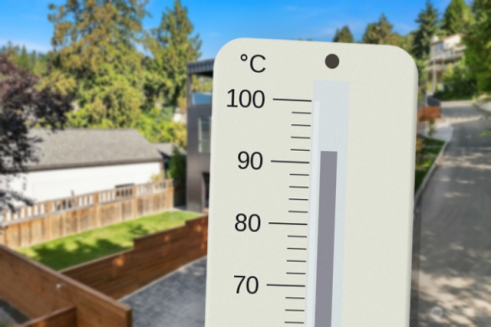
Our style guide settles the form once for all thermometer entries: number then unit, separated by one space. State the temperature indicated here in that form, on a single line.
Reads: 92 °C
